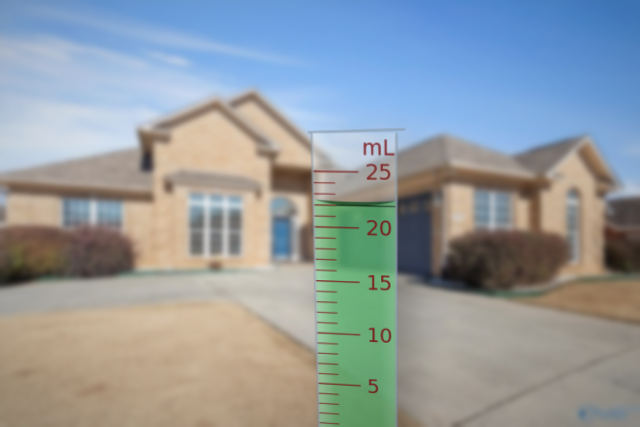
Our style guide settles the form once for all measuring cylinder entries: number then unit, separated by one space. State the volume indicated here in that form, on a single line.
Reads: 22 mL
